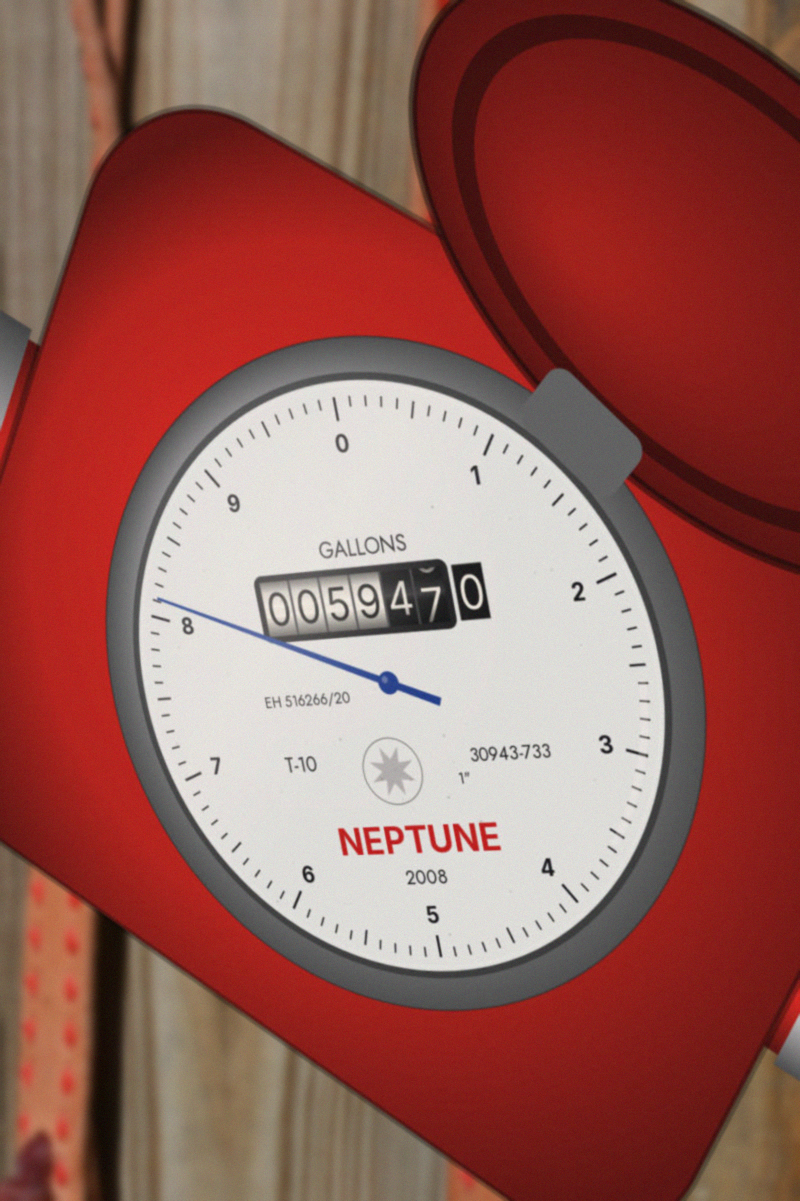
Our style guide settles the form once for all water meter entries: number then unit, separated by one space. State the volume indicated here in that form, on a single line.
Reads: 59468.1 gal
